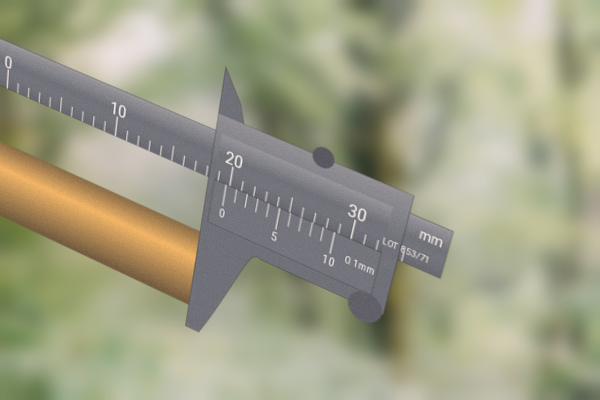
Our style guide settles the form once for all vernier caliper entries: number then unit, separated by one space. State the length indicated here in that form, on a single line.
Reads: 19.7 mm
